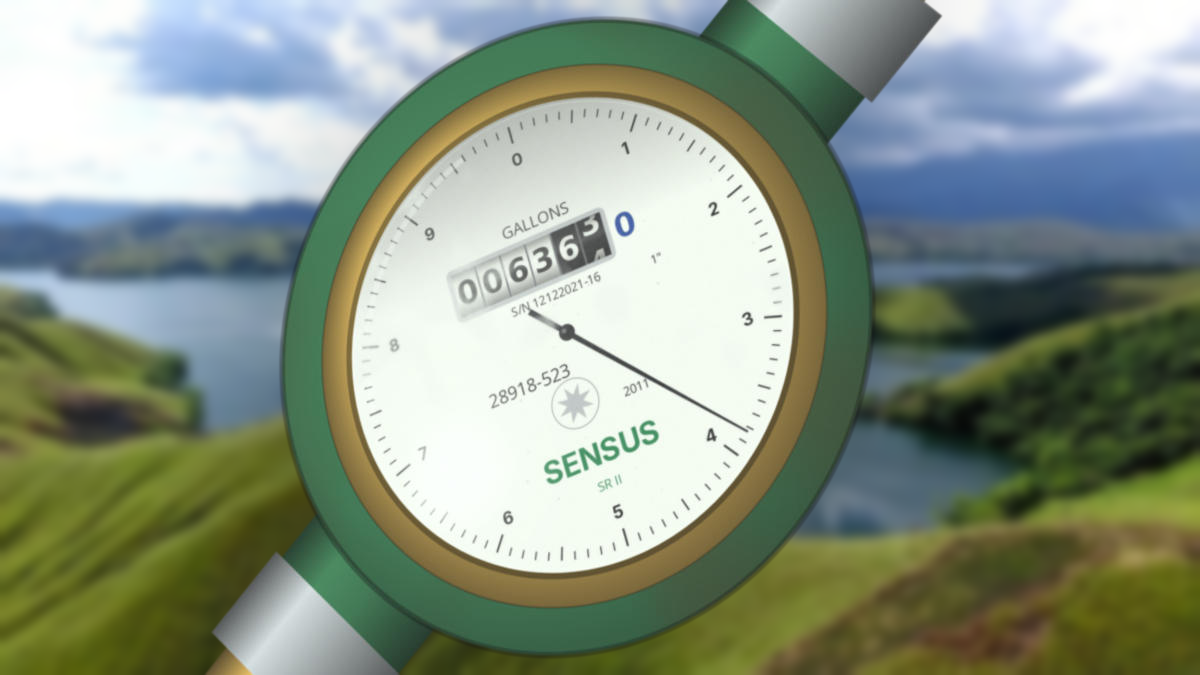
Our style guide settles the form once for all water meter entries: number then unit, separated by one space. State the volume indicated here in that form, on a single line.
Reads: 63633.8 gal
